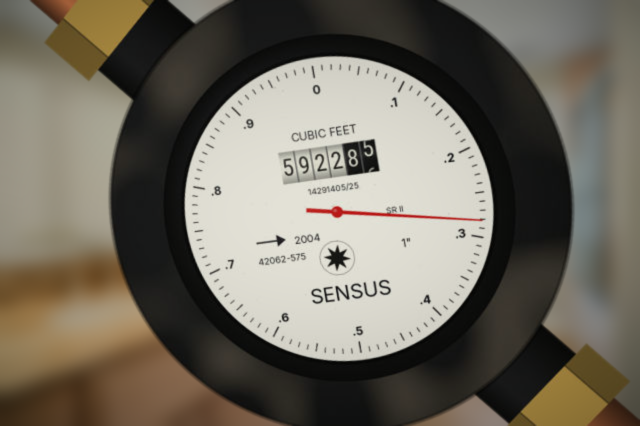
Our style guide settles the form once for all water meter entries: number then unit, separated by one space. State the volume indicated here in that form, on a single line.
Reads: 592285.28 ft³
